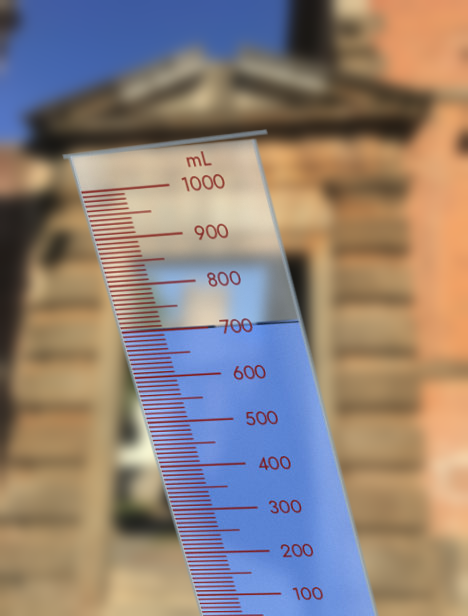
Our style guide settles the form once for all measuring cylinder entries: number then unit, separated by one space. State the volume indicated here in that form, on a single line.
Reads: 700 mL
